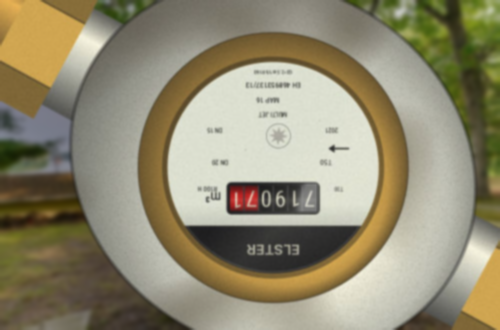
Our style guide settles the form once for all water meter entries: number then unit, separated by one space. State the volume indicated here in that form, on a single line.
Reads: 7190.71 m³
